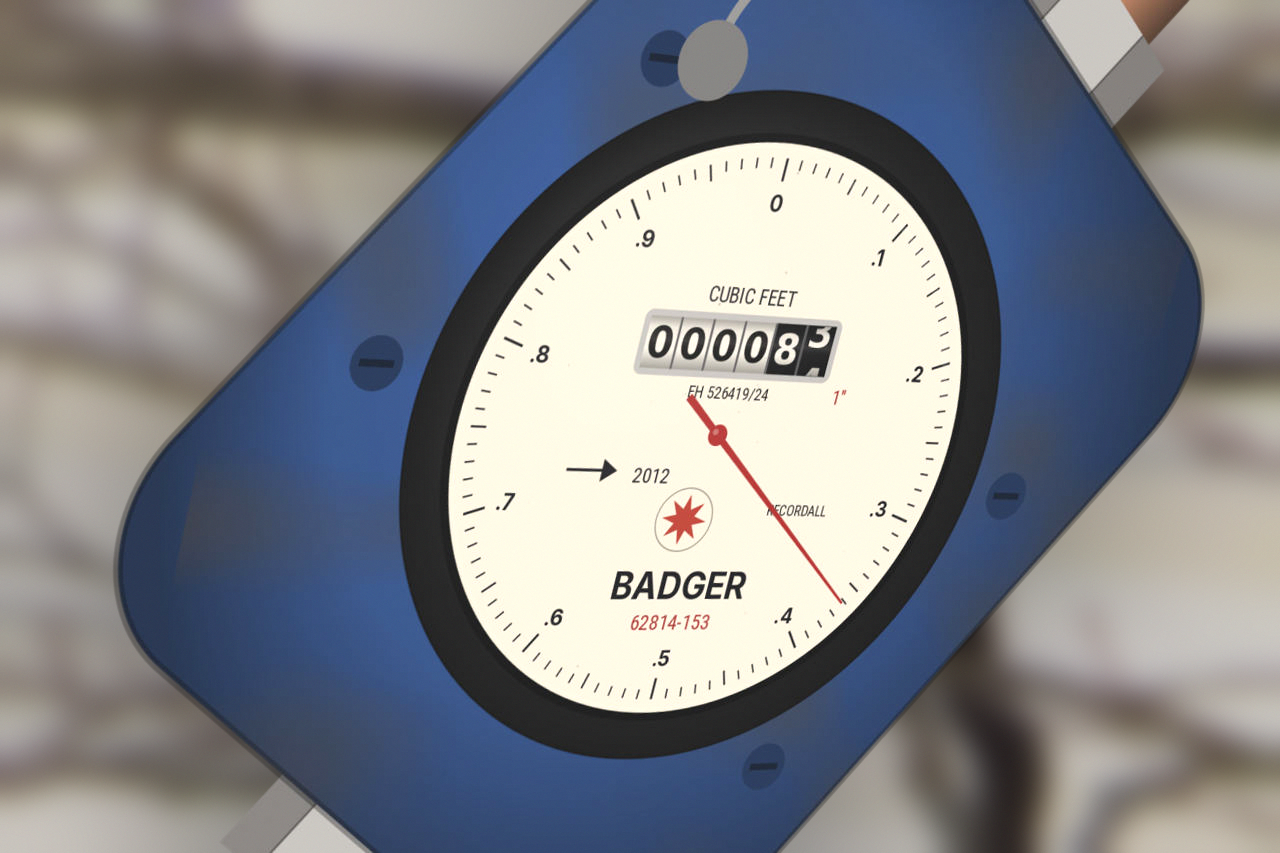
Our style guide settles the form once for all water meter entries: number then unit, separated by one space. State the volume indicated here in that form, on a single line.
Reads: 83.36 ft³
